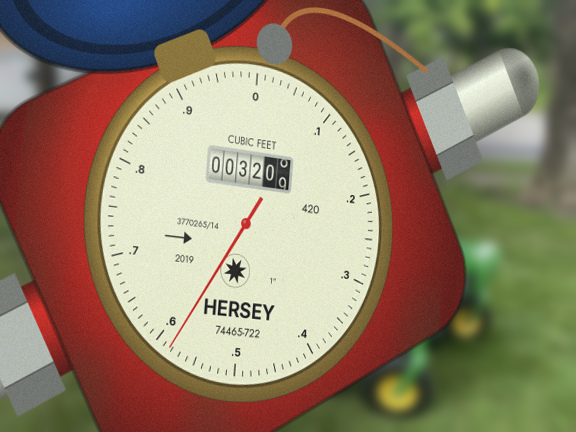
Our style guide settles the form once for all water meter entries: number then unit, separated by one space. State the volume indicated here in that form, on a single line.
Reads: 3208.58 ft³
